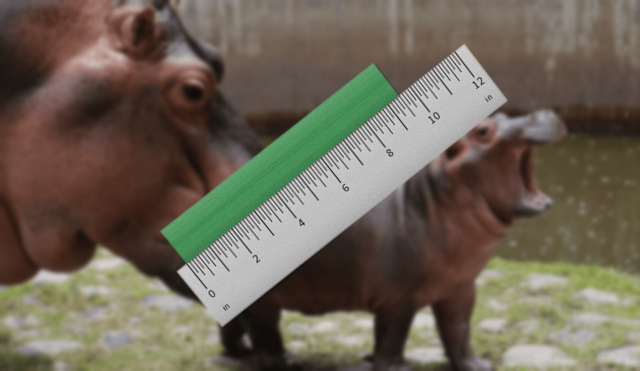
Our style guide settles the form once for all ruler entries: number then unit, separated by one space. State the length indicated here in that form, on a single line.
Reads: 9.5 in
